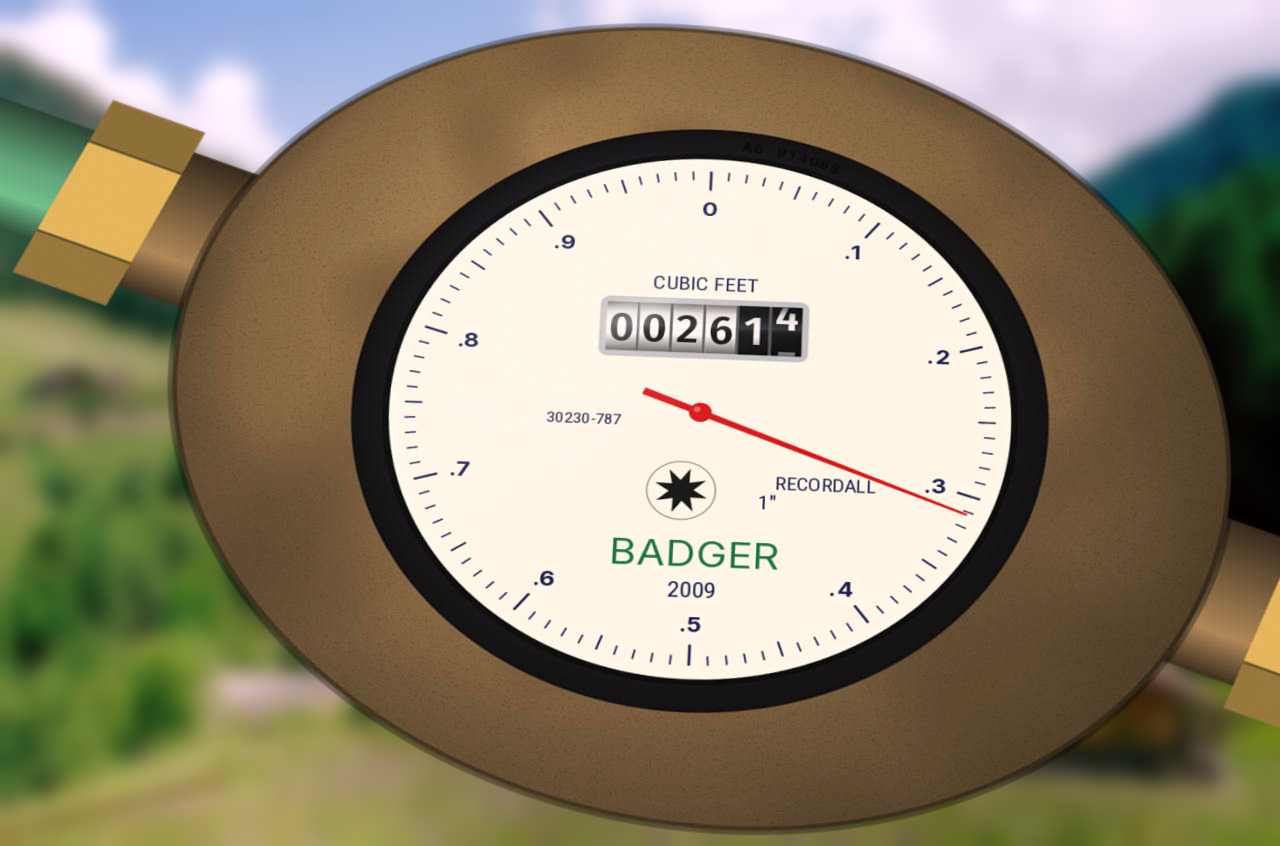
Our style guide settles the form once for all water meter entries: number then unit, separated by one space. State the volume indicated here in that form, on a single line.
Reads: 2614.31 ft³
